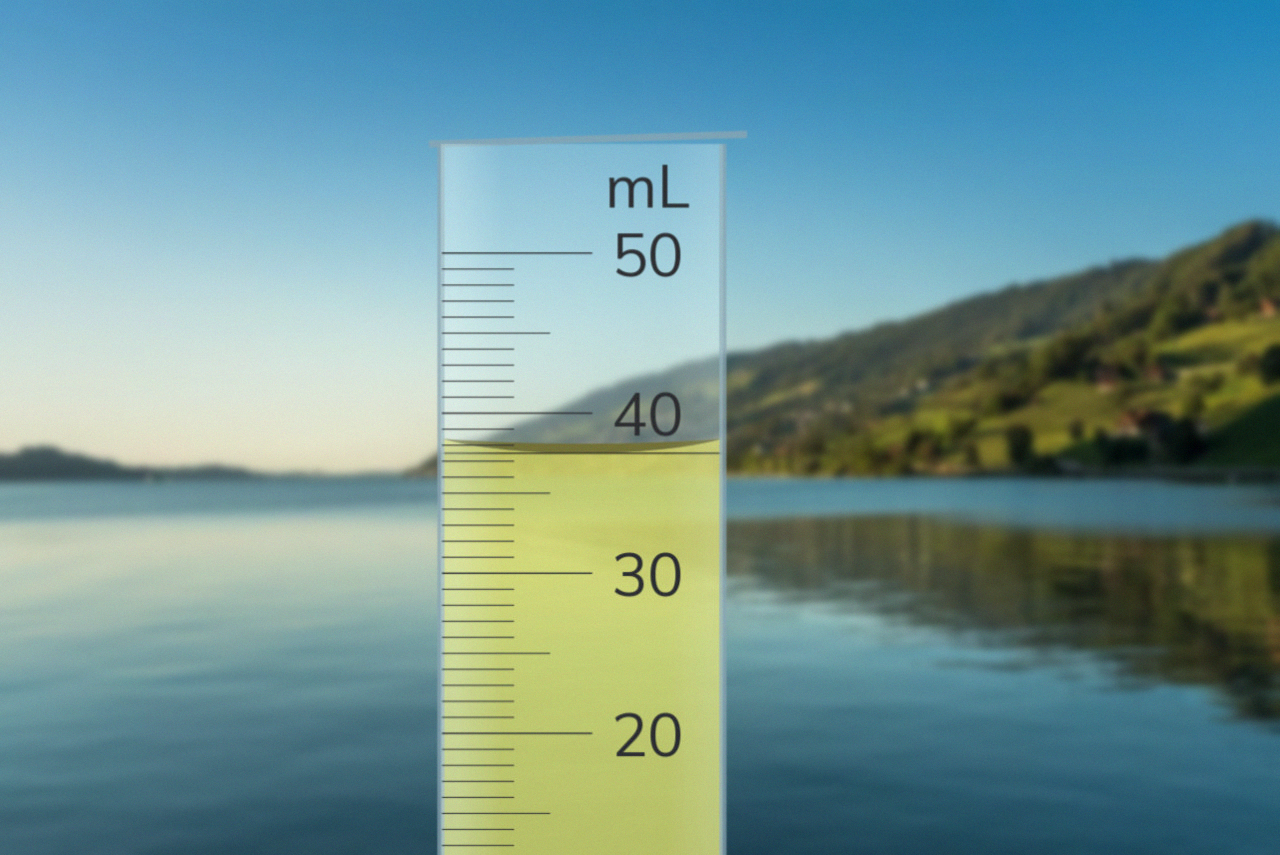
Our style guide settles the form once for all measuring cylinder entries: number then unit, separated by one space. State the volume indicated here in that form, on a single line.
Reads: 37.5 mL
